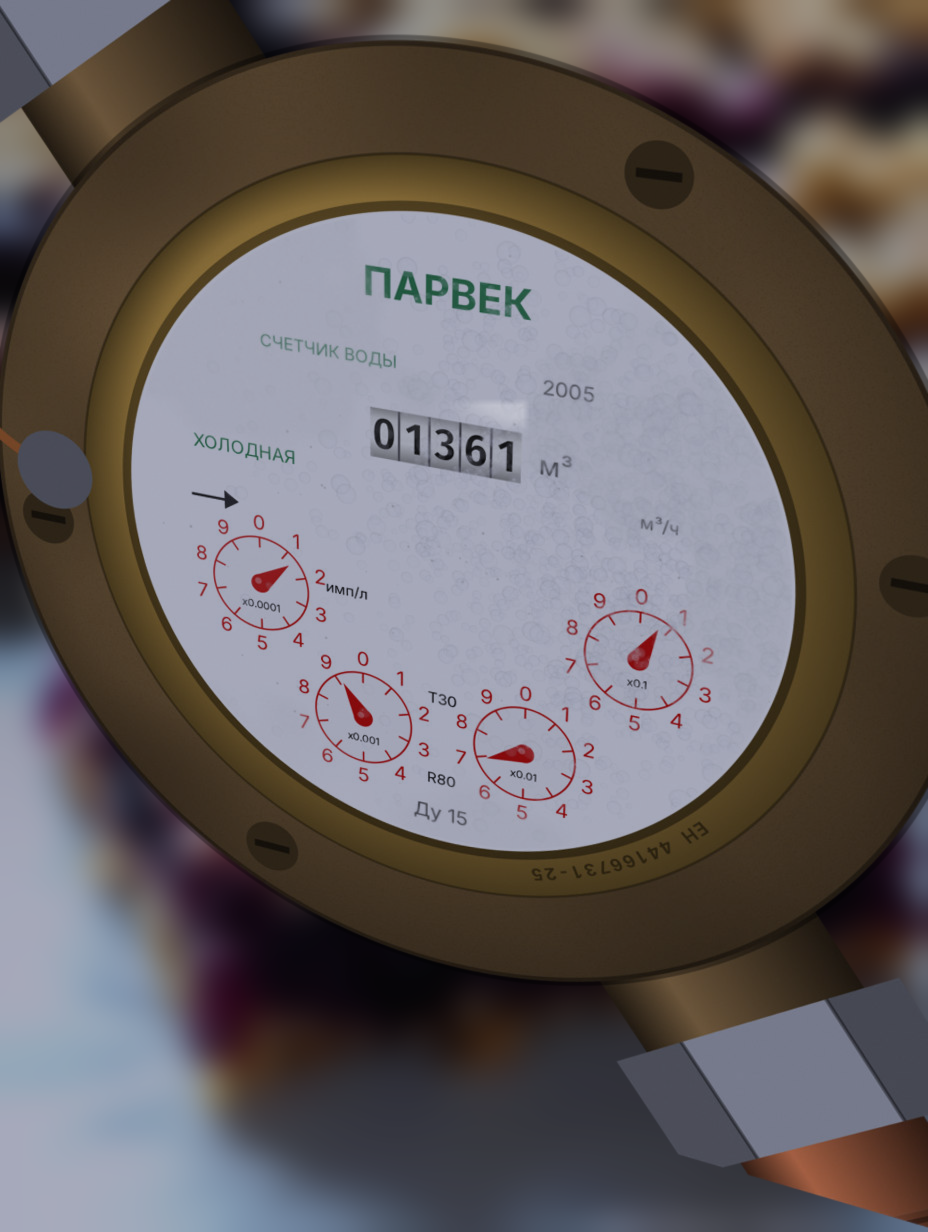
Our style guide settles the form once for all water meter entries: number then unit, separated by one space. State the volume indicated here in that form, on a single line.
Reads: 1361.0691 m³
